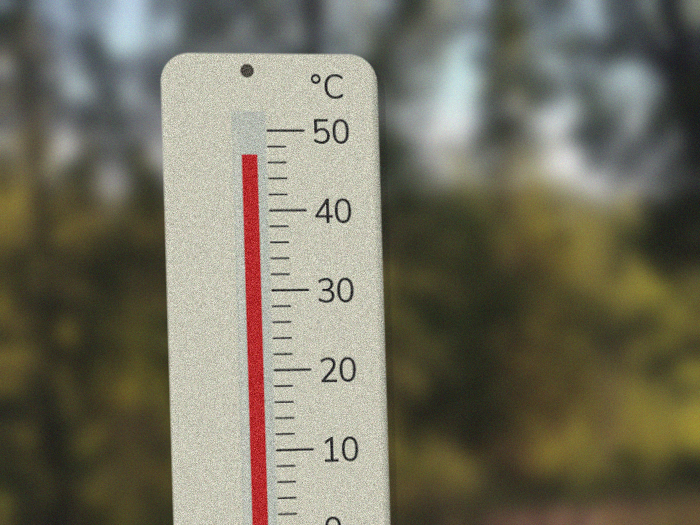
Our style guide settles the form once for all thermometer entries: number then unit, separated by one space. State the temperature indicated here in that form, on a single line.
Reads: 47 °C
